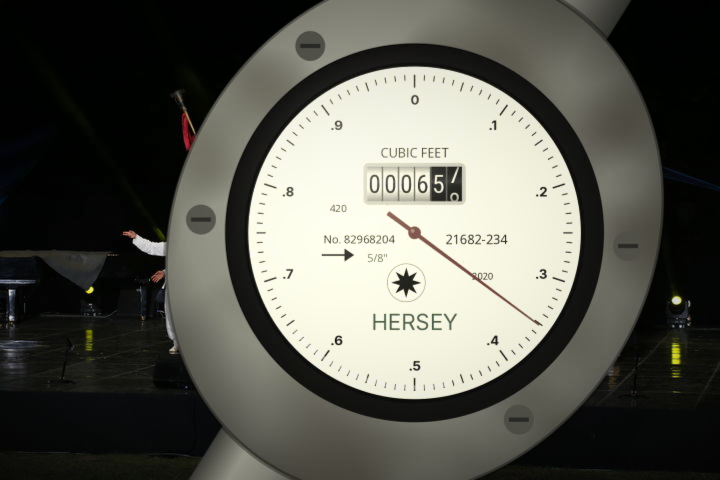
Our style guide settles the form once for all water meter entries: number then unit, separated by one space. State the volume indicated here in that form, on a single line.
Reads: 657.35 ft³
